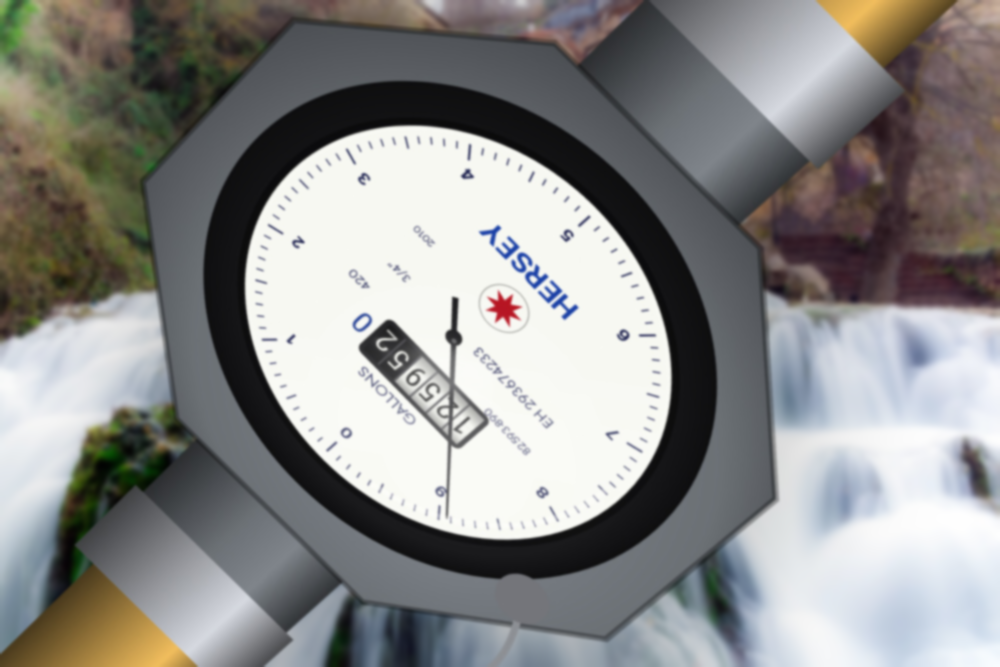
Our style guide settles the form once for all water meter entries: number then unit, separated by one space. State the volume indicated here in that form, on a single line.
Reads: 1259518.9 gal
